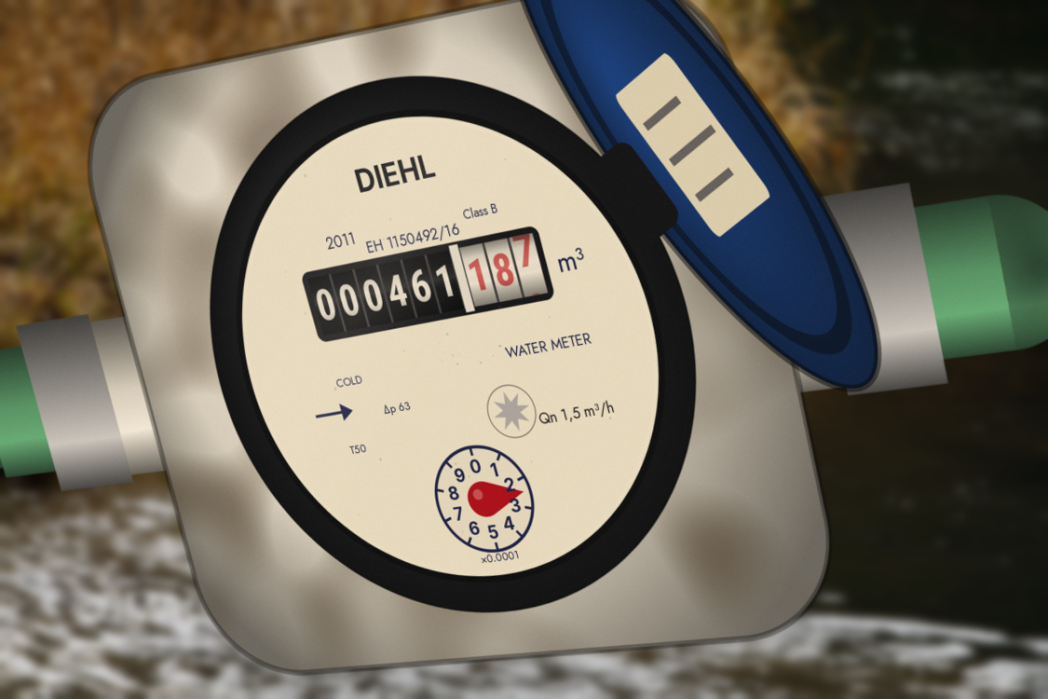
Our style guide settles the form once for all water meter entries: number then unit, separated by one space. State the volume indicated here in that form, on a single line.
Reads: 461.1872 m³
